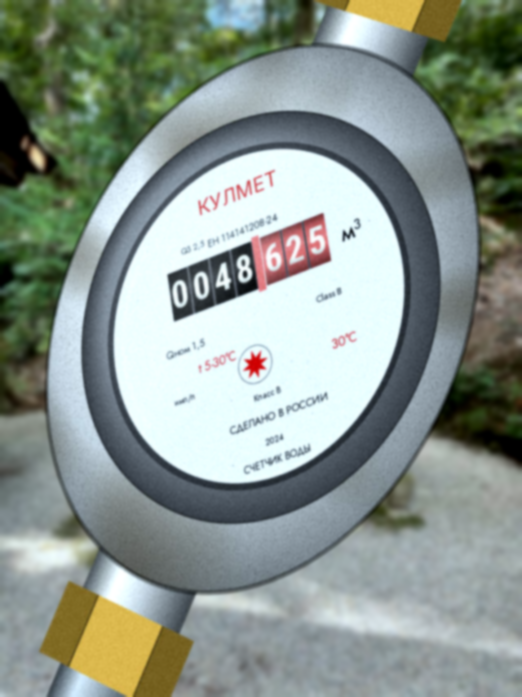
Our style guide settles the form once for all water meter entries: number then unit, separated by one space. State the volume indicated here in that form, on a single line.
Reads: 48.625 m³
